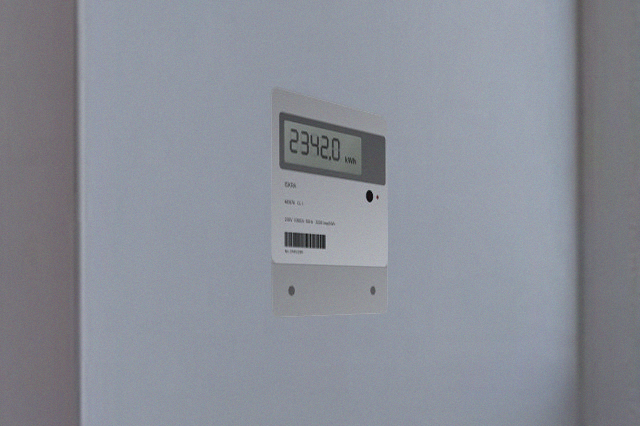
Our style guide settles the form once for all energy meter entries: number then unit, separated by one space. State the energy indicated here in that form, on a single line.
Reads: 2342.0 kWh
